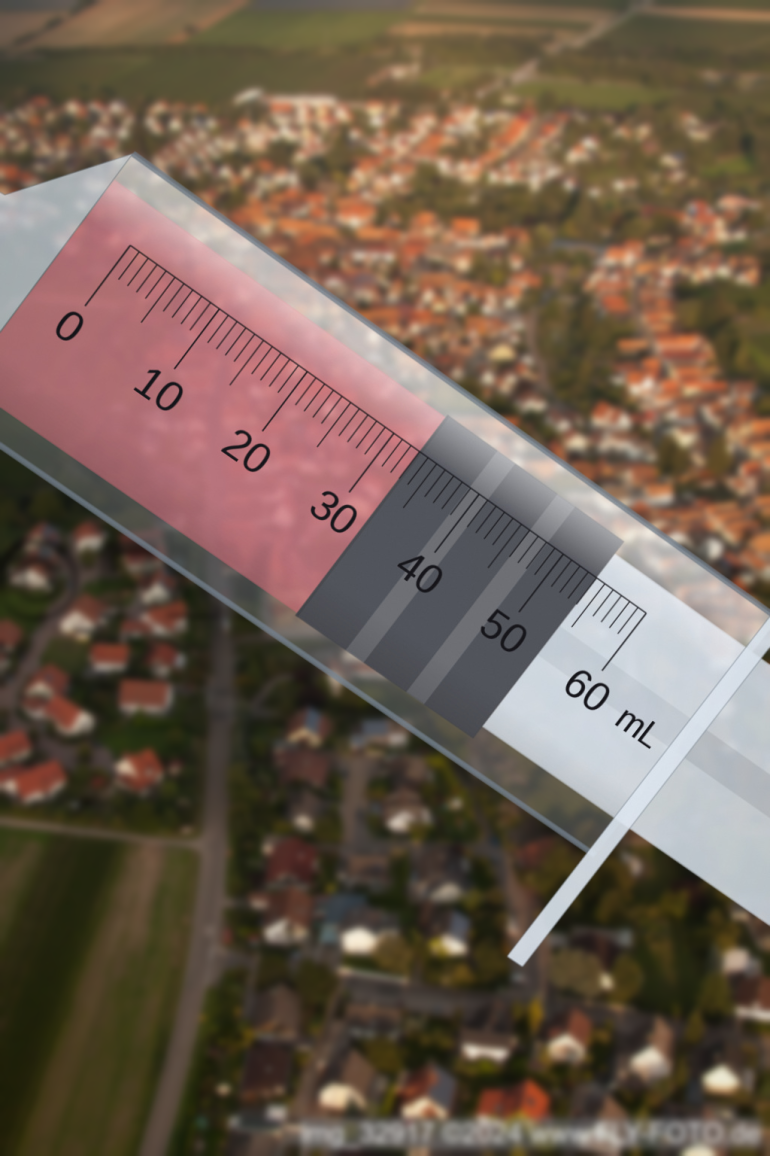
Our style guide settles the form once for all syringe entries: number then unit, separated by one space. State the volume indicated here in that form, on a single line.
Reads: 33 mL
